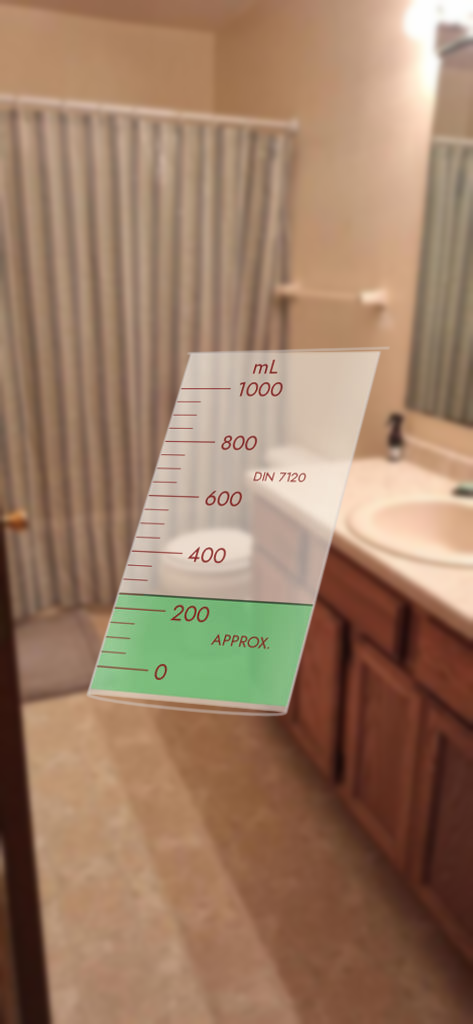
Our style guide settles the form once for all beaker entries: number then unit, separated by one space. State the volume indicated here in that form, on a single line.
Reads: 250 mL
